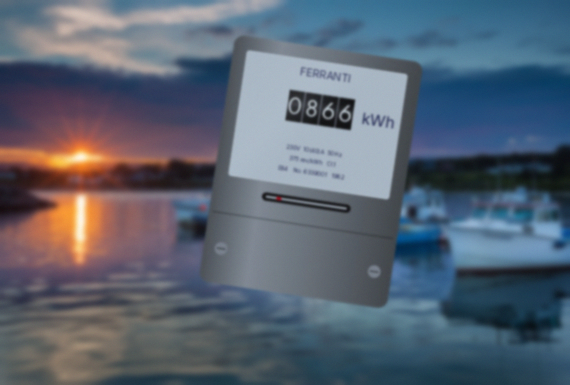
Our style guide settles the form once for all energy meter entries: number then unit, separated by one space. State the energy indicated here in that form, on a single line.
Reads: 866 kWh
